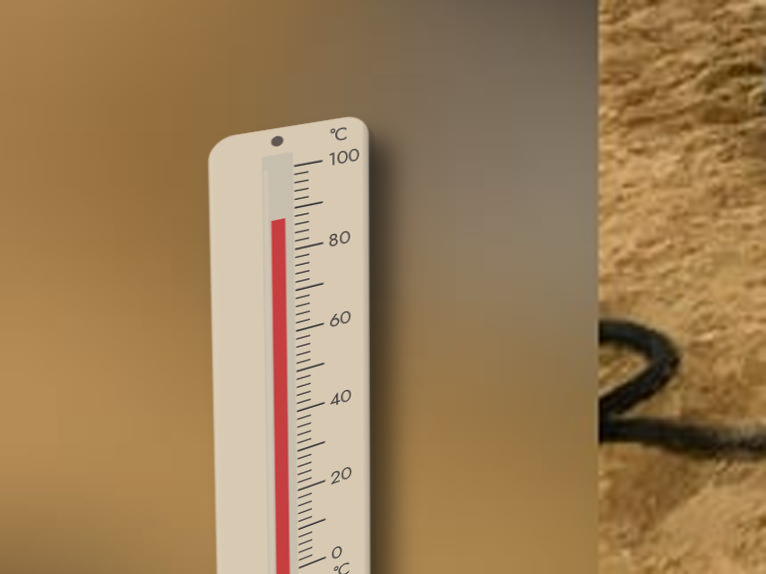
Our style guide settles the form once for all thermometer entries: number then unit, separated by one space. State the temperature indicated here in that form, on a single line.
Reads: 88 °C
